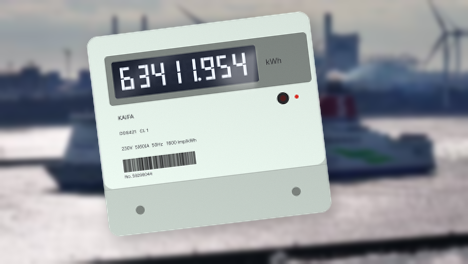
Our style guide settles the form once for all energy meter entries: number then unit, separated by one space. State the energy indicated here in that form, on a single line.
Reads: 63411.954 kWh
